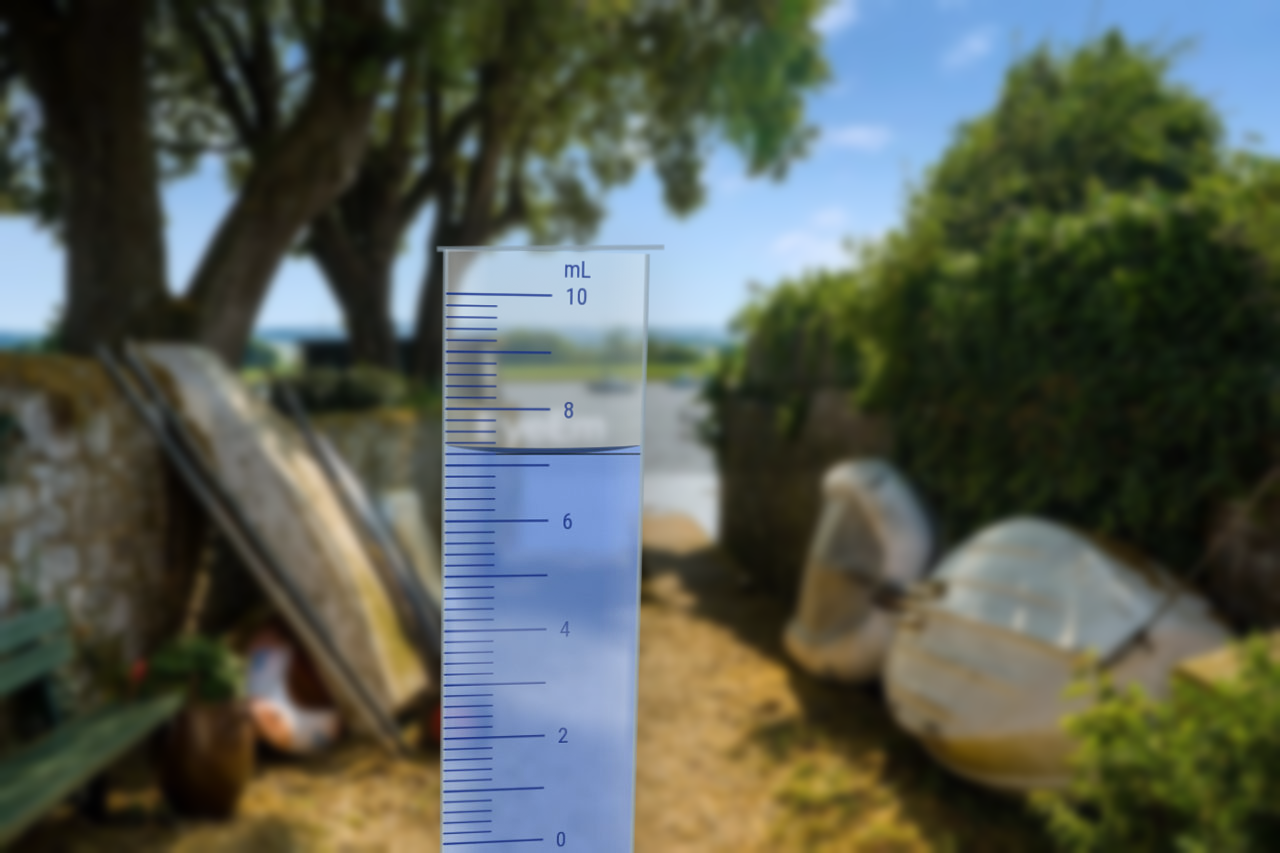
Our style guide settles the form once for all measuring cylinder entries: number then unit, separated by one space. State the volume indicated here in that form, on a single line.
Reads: 7.2 mL
